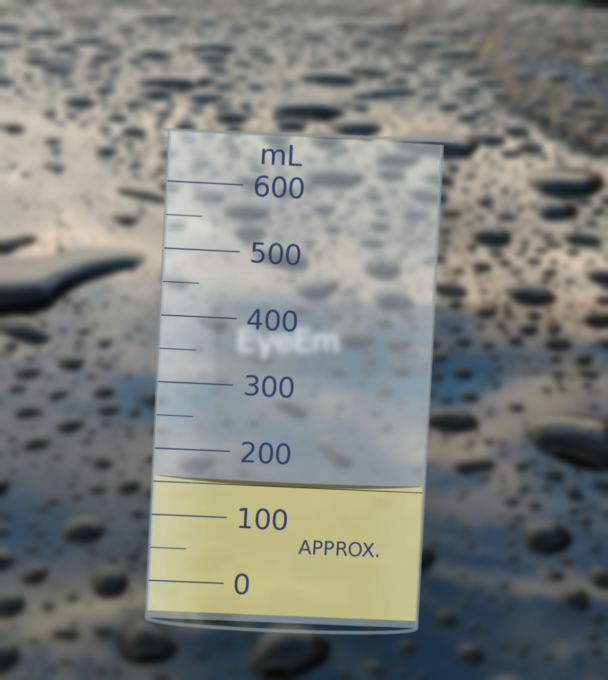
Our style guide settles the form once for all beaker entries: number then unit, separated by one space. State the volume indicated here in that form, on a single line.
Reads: 150 mL
